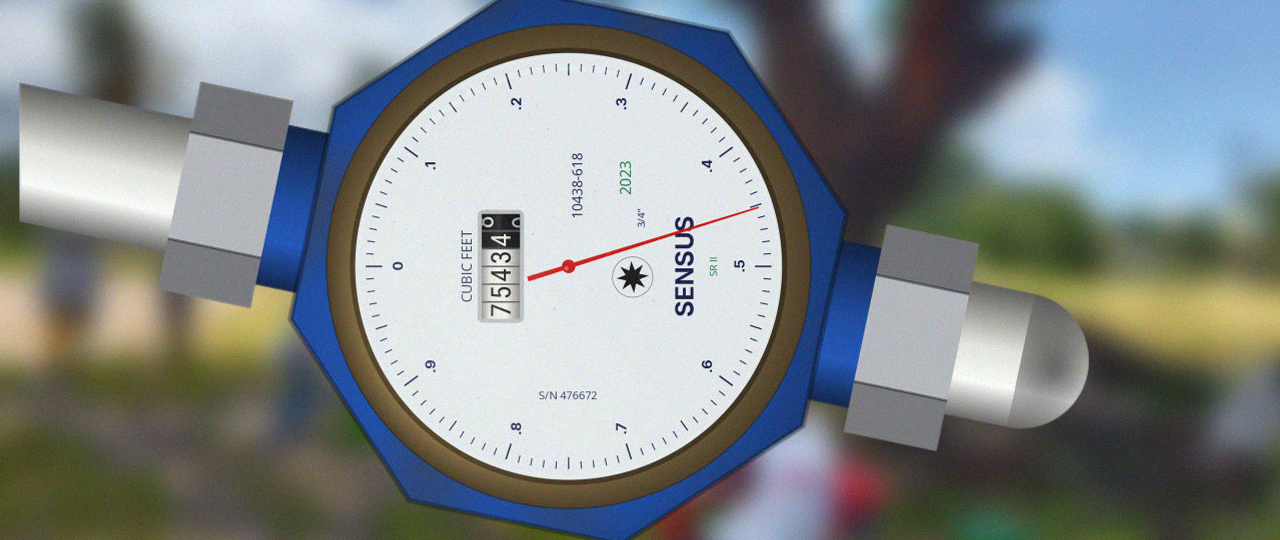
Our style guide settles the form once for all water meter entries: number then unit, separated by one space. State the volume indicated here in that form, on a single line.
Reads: 754348.45 ft³
